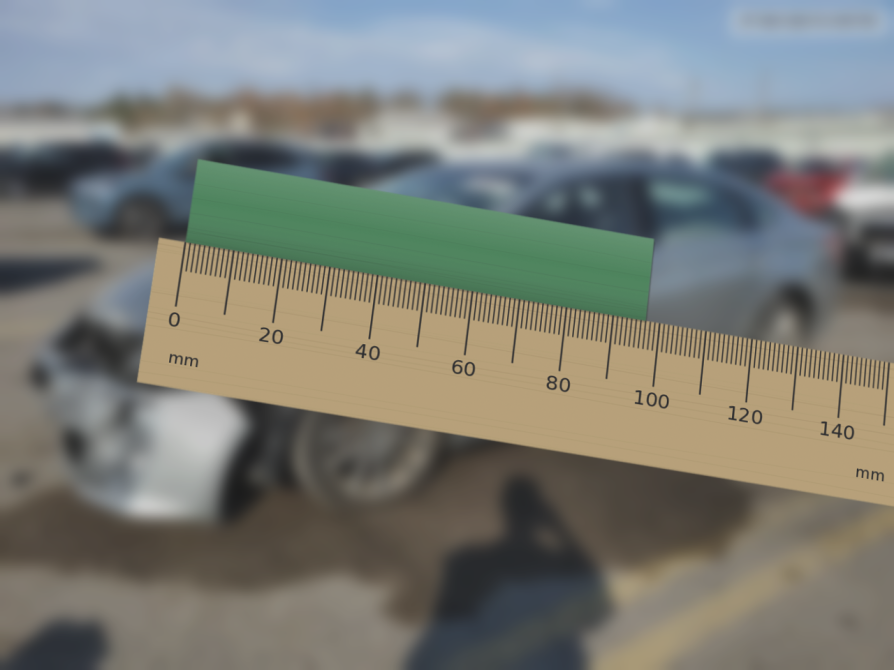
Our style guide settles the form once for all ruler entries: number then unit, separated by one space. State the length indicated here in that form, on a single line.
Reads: 97 mm
